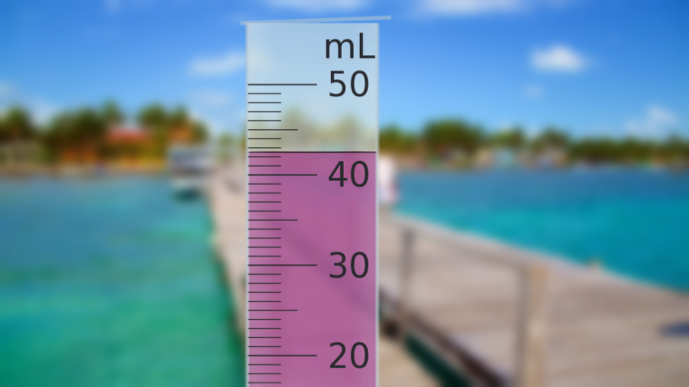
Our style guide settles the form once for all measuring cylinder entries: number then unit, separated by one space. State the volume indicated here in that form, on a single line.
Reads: 42.5 mL
